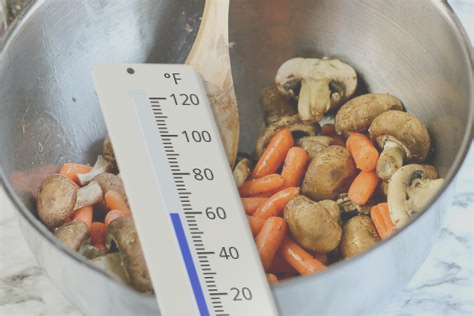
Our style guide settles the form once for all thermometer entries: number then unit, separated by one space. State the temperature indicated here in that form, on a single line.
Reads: 60 °F
